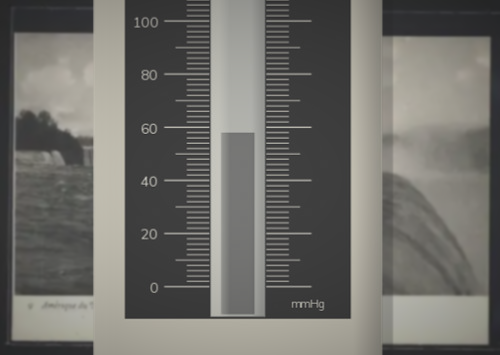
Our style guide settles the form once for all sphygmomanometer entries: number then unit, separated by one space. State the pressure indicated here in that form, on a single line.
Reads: 58 mmHg
